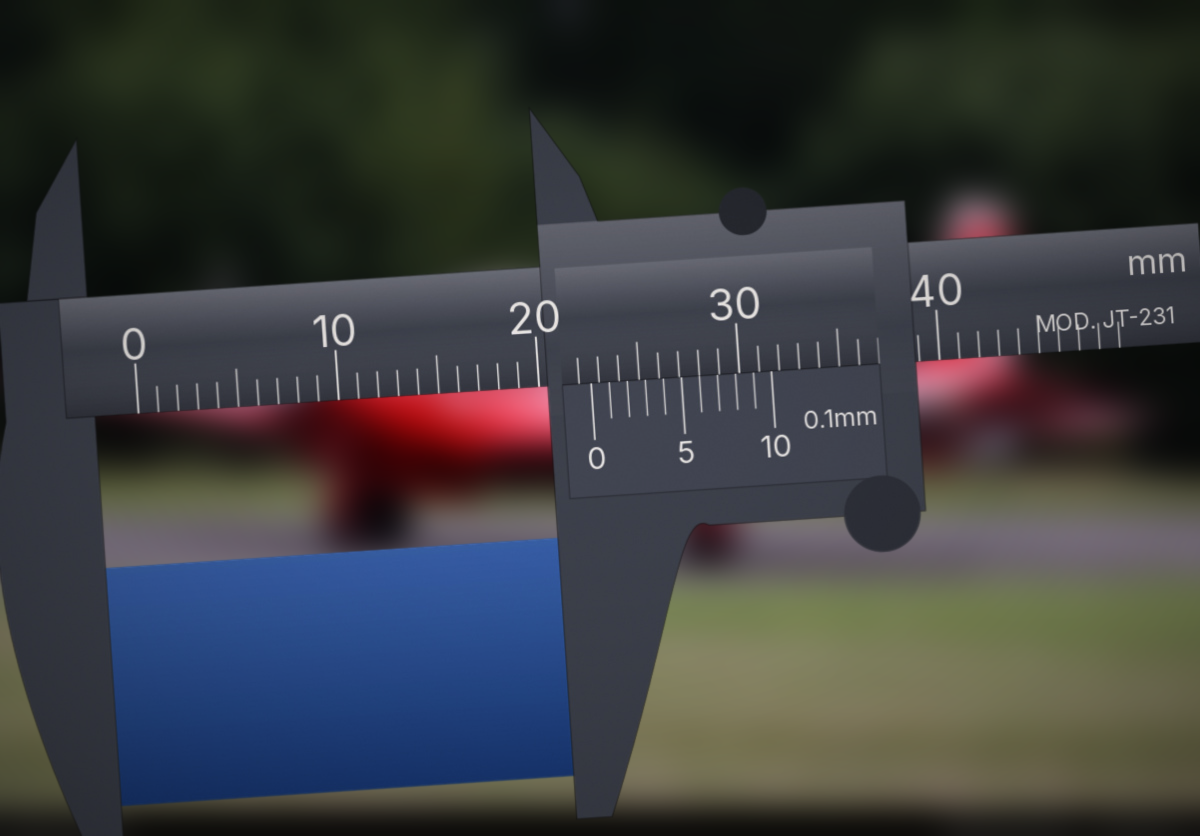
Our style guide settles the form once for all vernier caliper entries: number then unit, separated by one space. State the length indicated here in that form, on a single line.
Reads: 22.6 mm
